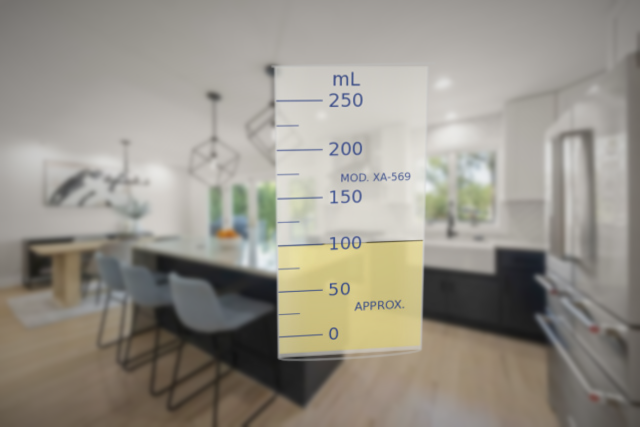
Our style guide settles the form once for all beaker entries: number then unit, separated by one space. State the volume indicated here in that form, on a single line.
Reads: 100 mL
